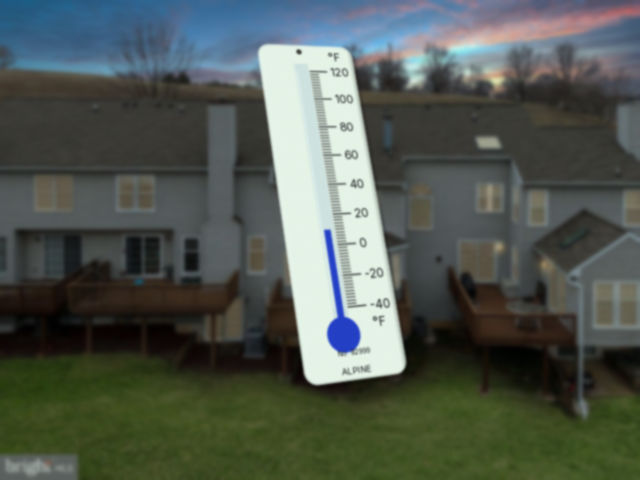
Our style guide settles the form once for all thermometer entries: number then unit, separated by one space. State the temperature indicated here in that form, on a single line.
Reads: 10 °F
